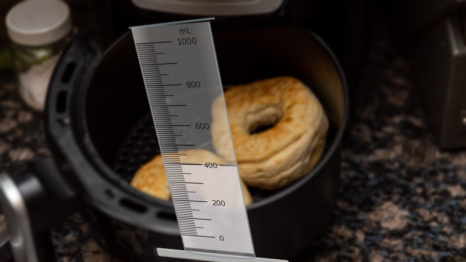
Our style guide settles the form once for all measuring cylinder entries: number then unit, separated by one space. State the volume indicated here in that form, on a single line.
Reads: 400 mL
